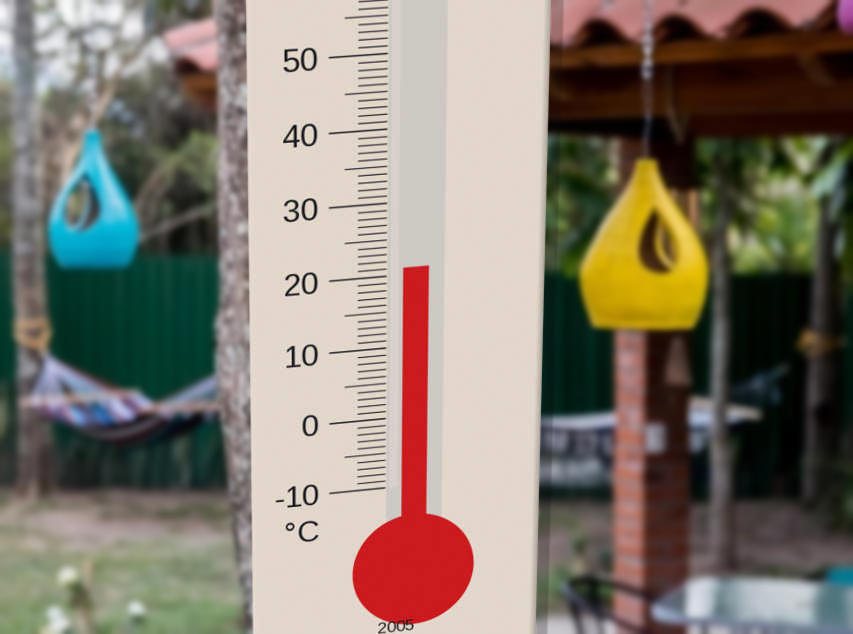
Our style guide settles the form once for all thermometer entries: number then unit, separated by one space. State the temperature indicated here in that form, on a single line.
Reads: 21 °C
